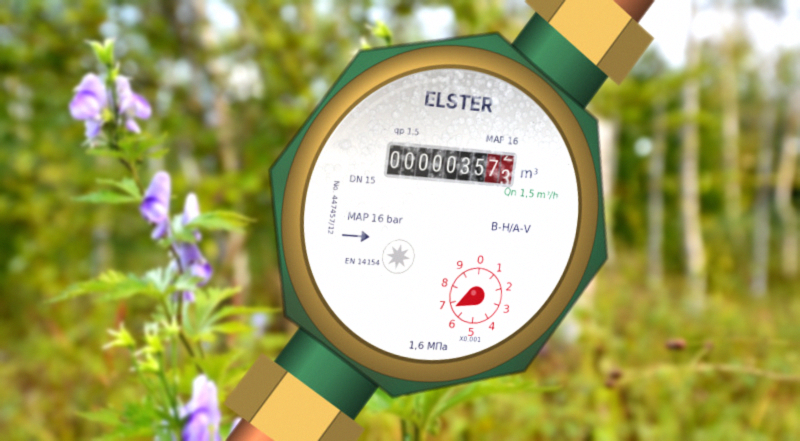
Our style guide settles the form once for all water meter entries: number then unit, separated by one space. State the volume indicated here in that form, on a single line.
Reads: 35.726 m³
